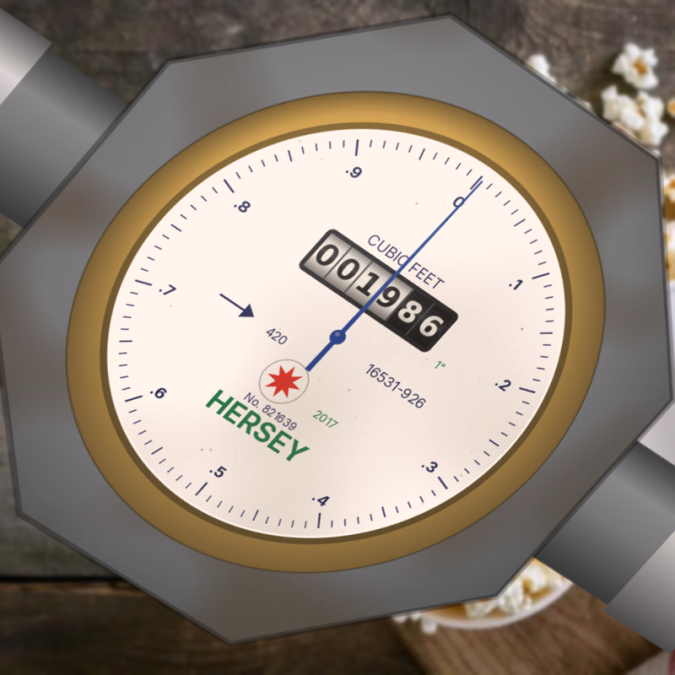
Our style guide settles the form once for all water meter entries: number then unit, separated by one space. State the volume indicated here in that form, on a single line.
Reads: 1986.00 ft³
